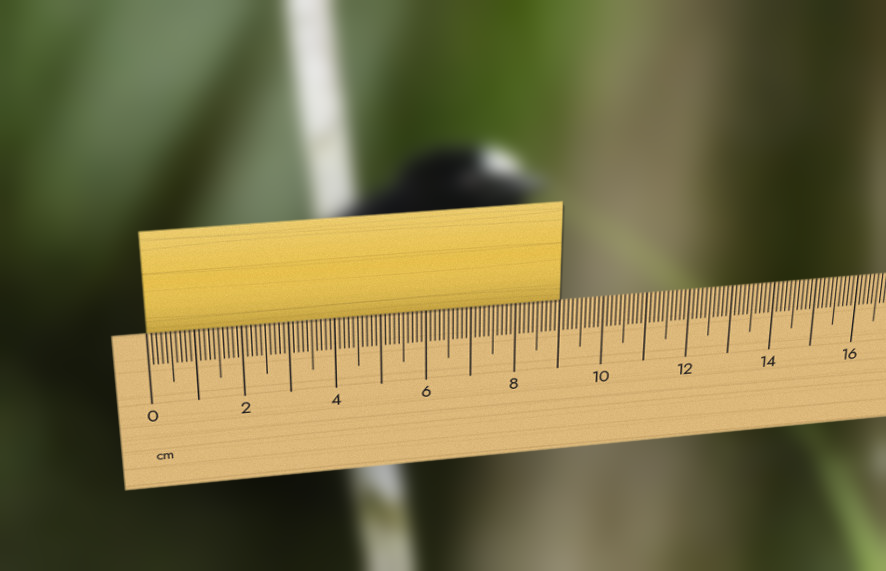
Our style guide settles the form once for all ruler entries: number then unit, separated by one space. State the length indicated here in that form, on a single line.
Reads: 9 cm
